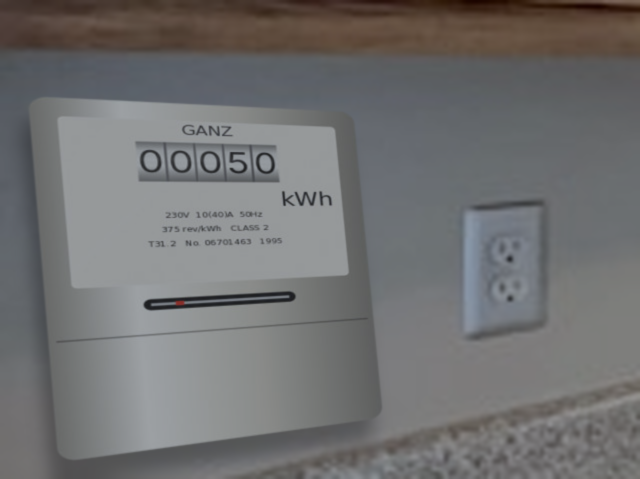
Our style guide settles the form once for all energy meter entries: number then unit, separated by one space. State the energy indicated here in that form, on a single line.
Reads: 50 kWh
